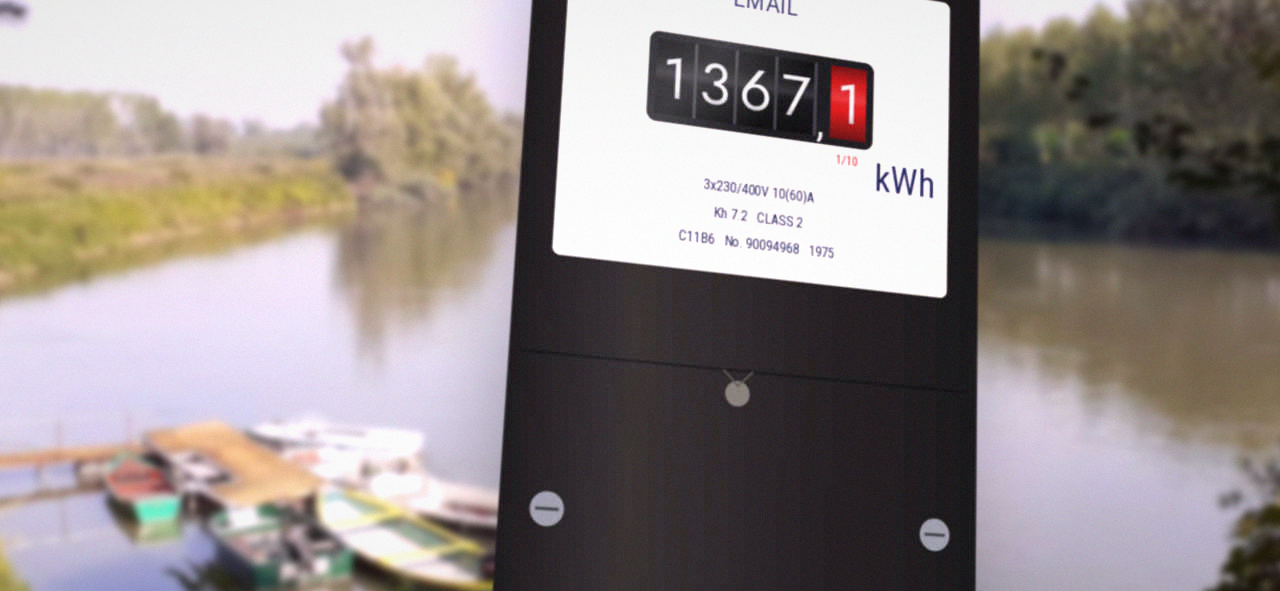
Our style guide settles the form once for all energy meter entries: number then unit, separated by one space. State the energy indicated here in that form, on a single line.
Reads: 1367.1 kWh
